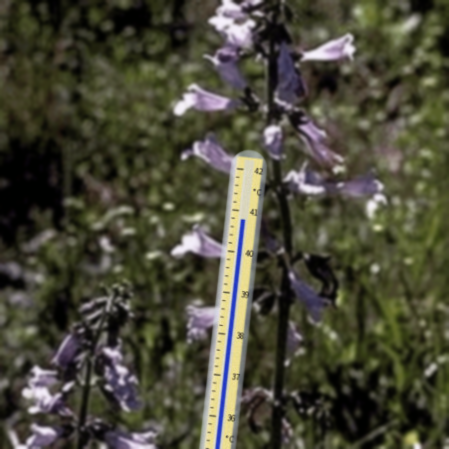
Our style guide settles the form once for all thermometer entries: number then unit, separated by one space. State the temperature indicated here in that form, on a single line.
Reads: 40.8 °C
